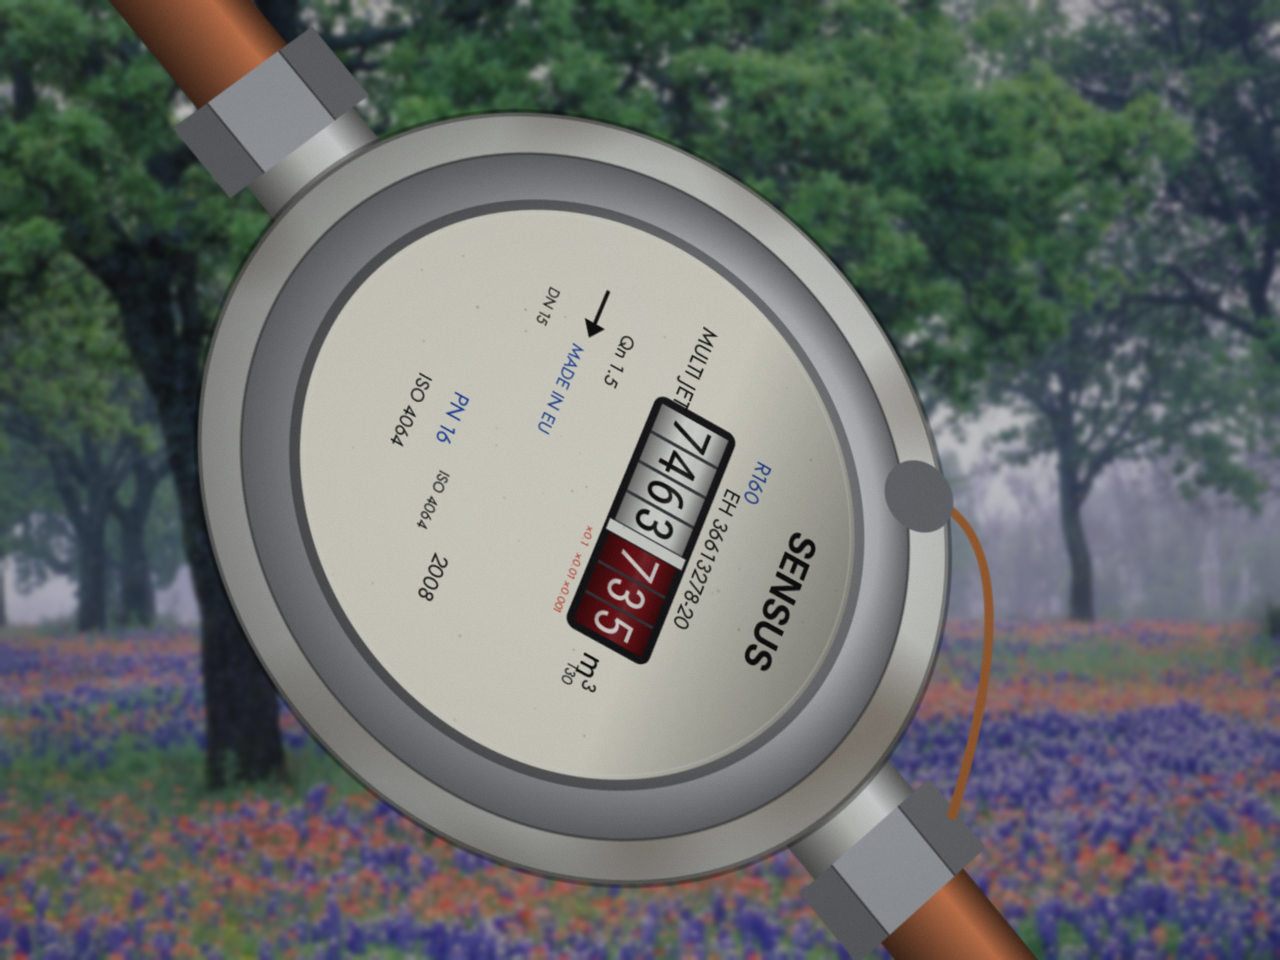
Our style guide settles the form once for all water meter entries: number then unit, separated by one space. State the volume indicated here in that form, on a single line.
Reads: 7463.735 m³
